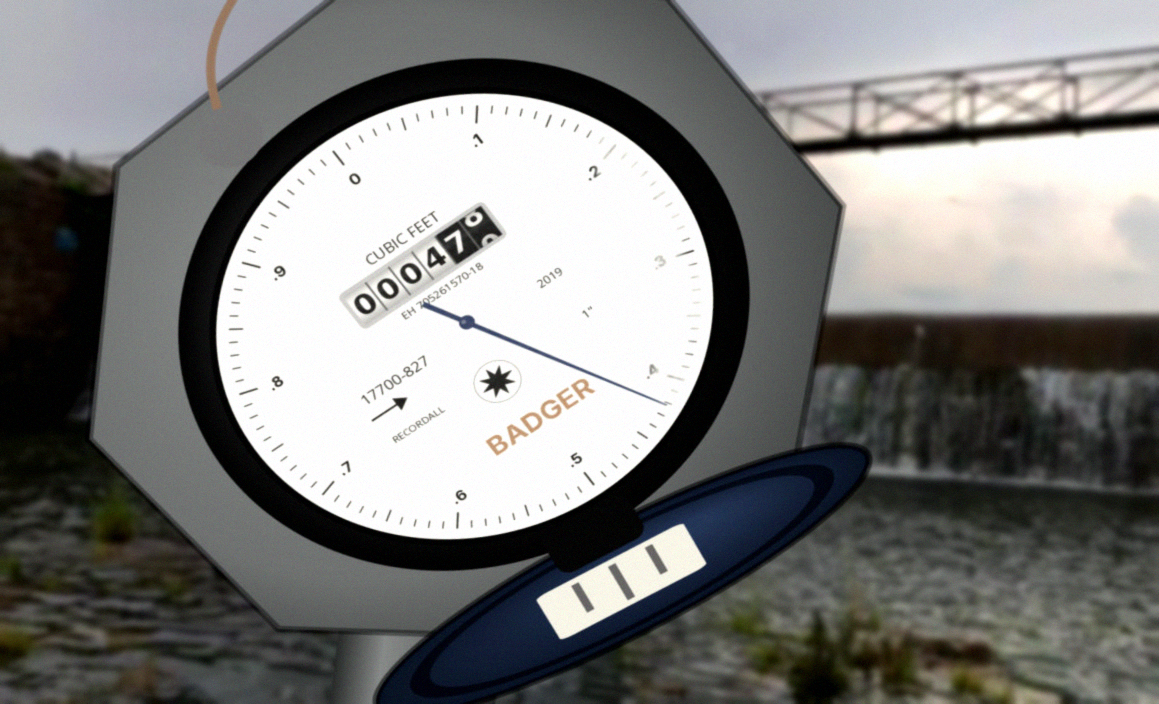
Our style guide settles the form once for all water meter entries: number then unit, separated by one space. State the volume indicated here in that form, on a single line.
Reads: 478.42 ft³
